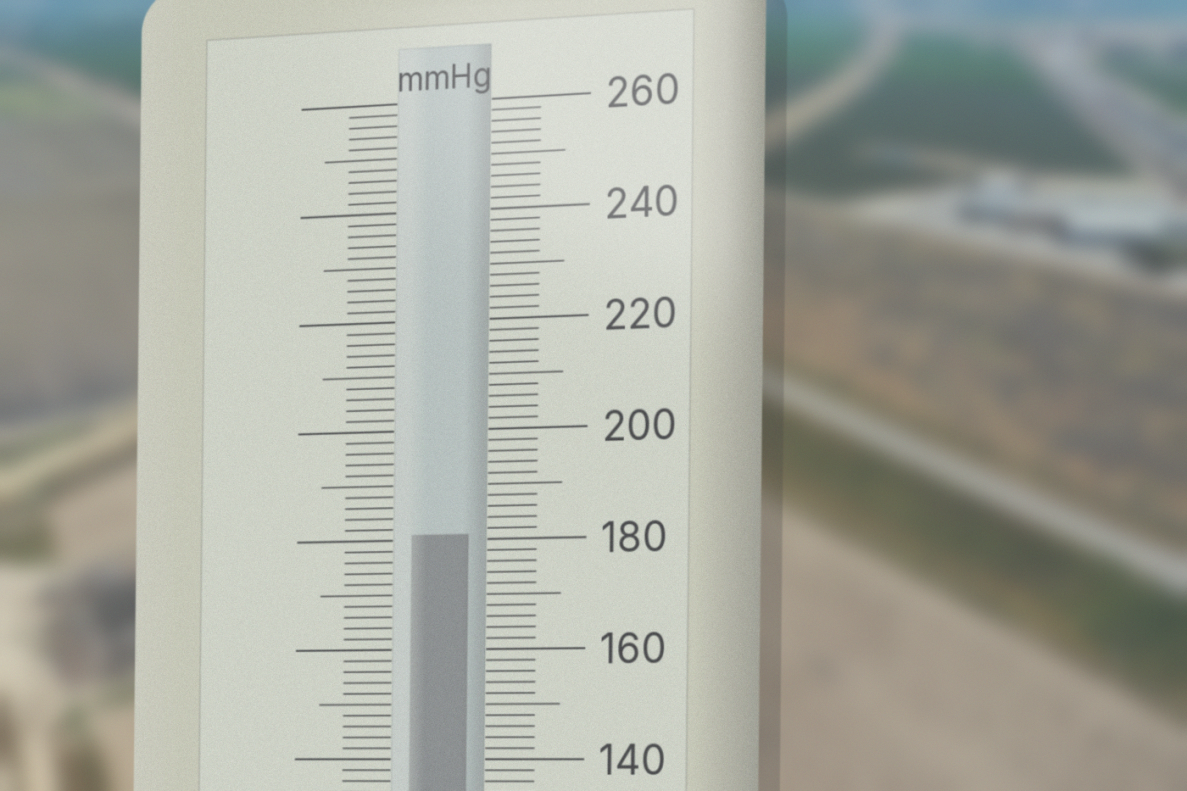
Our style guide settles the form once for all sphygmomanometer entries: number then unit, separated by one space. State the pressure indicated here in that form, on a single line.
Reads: 181 mmHg
